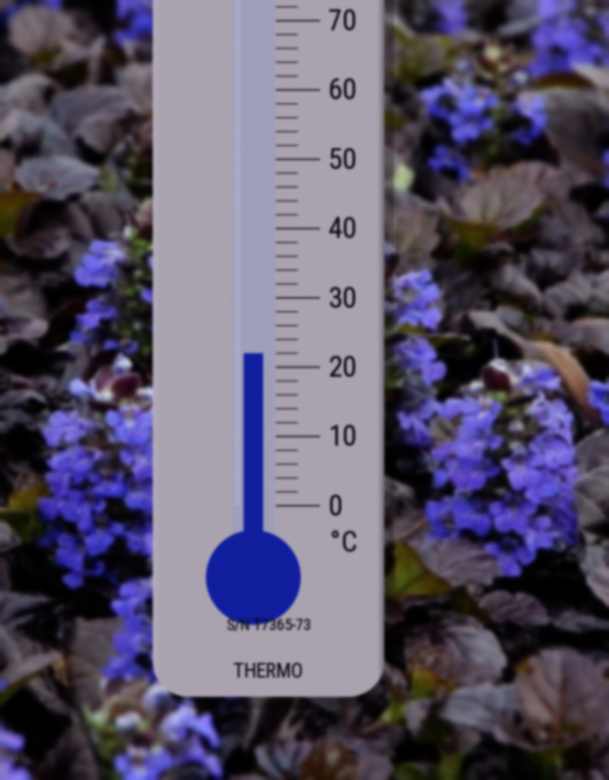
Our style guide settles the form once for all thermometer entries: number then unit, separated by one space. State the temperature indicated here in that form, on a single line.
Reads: 22 °C
